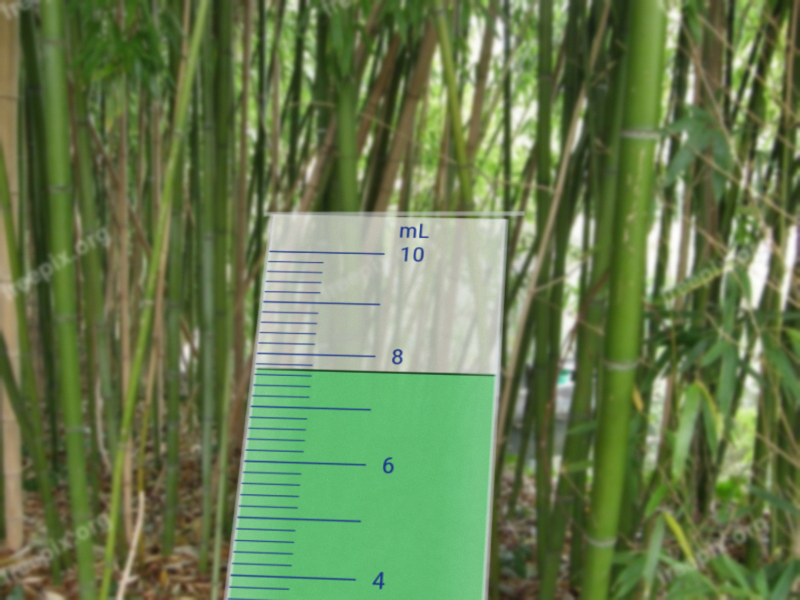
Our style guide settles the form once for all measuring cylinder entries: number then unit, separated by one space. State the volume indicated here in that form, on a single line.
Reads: 7.7 mL
